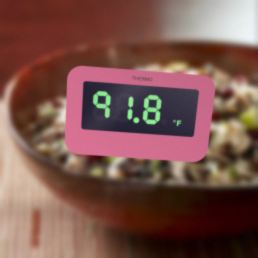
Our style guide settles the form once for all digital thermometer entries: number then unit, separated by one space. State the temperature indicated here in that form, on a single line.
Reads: 91.8 °F
